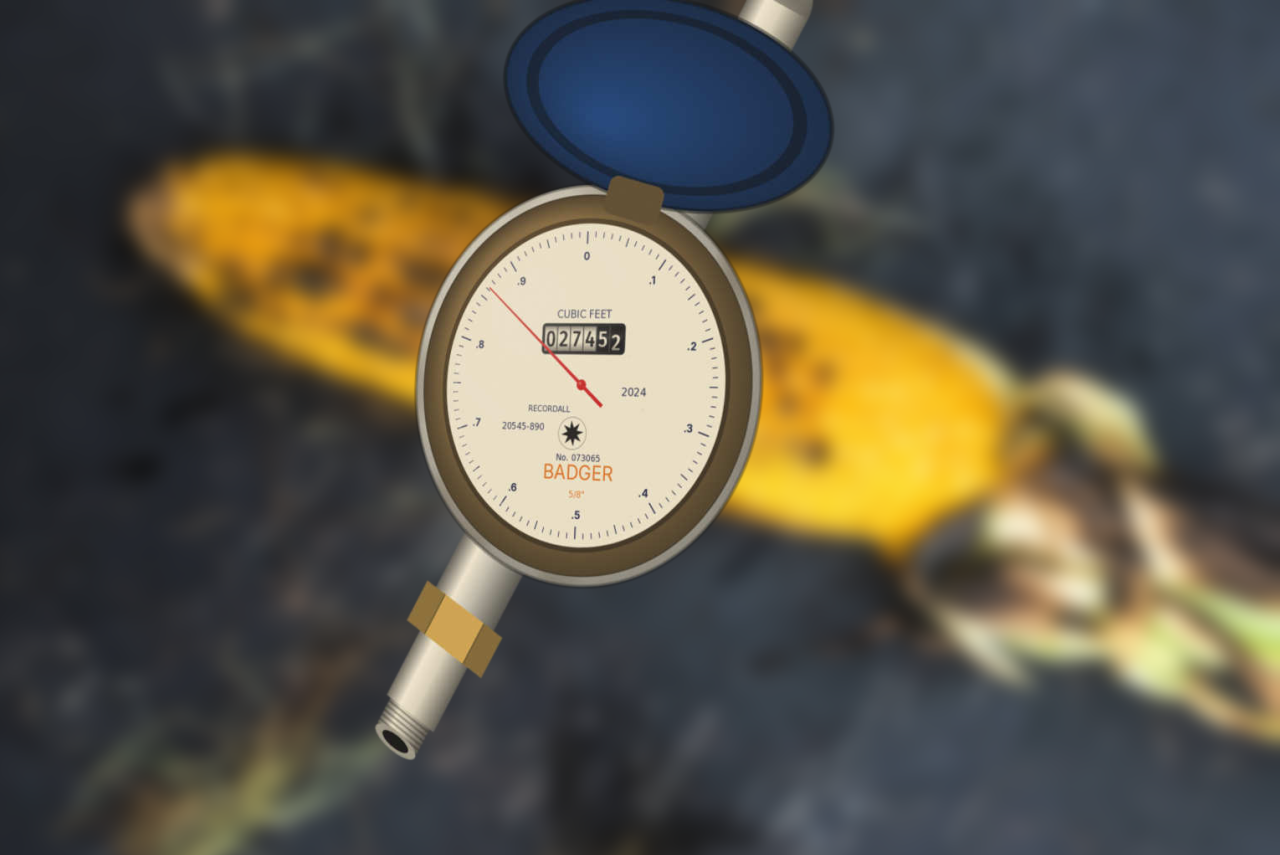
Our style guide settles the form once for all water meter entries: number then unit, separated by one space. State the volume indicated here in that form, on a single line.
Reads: 27451.86 ft³
